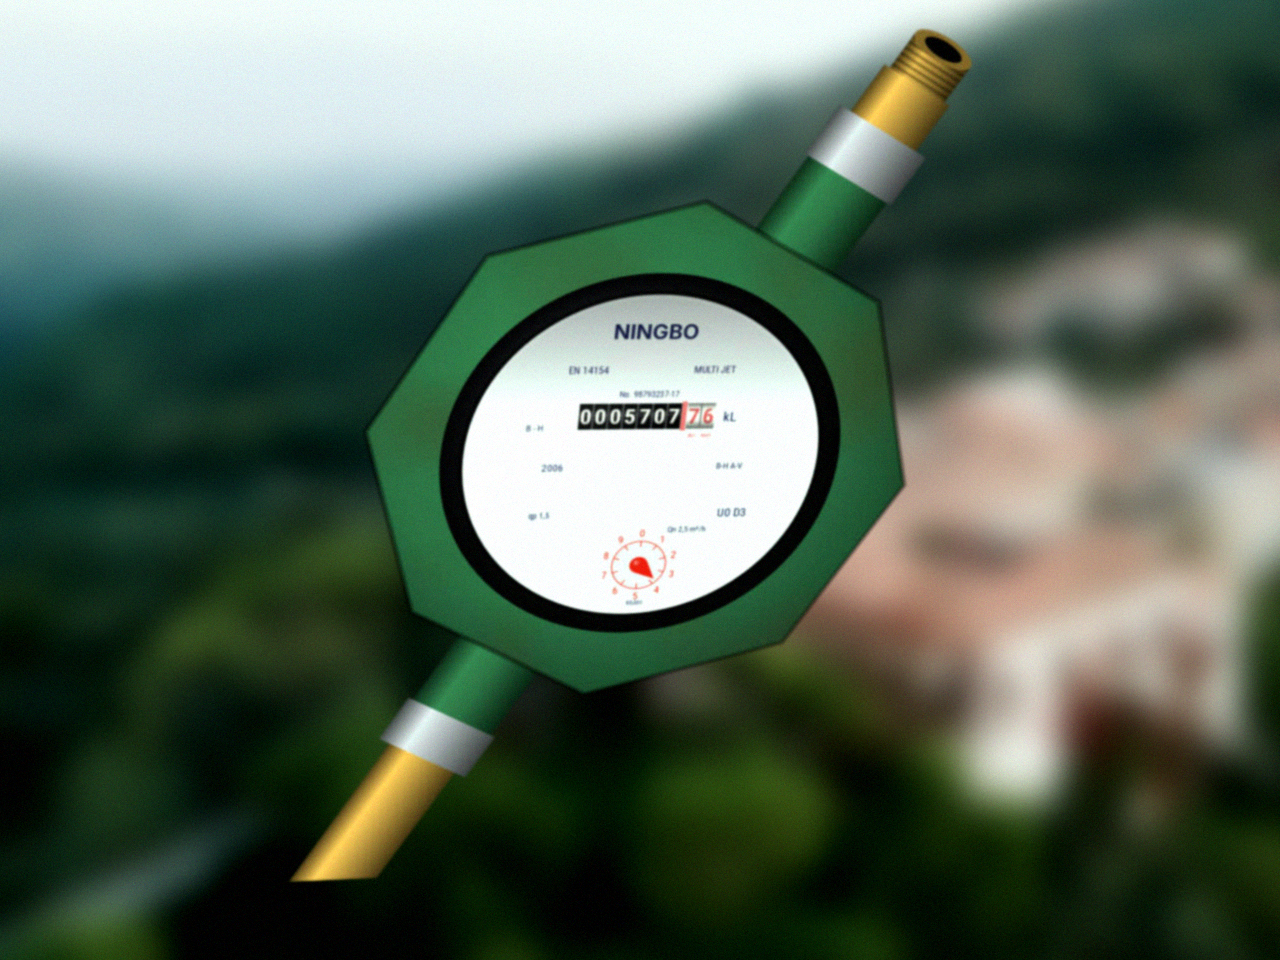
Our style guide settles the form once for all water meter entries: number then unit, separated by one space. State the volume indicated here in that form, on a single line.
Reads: 5707.763 kL
